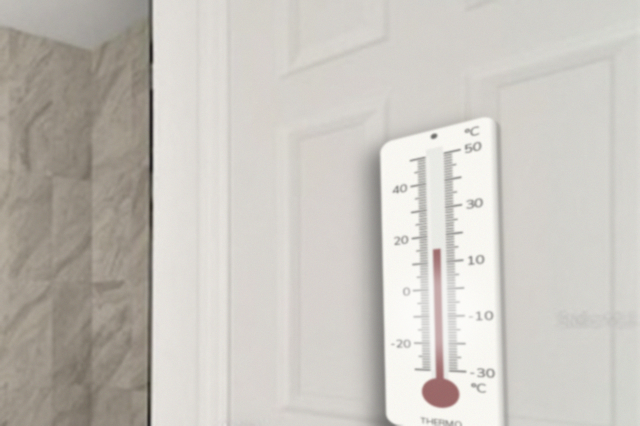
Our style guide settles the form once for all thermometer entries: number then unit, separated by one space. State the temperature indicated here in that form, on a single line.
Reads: 15 °C
